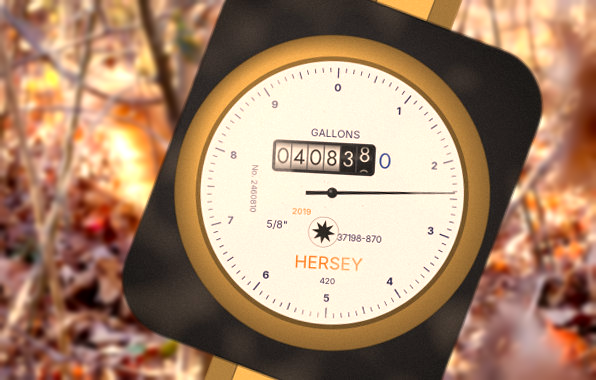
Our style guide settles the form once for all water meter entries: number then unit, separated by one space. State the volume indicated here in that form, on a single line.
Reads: 408382.4 gal
